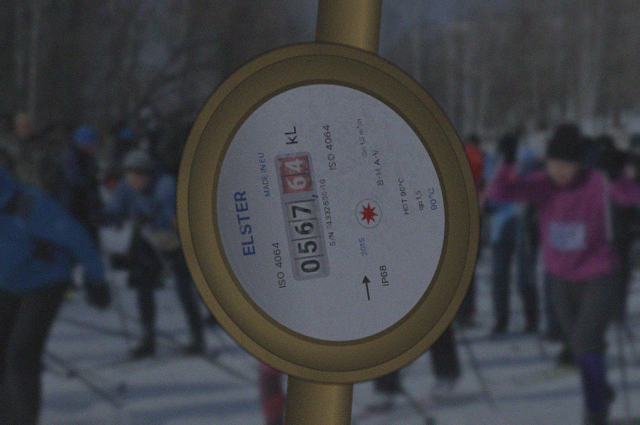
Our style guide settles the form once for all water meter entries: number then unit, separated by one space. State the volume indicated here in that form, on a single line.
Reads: 567.64 kL
